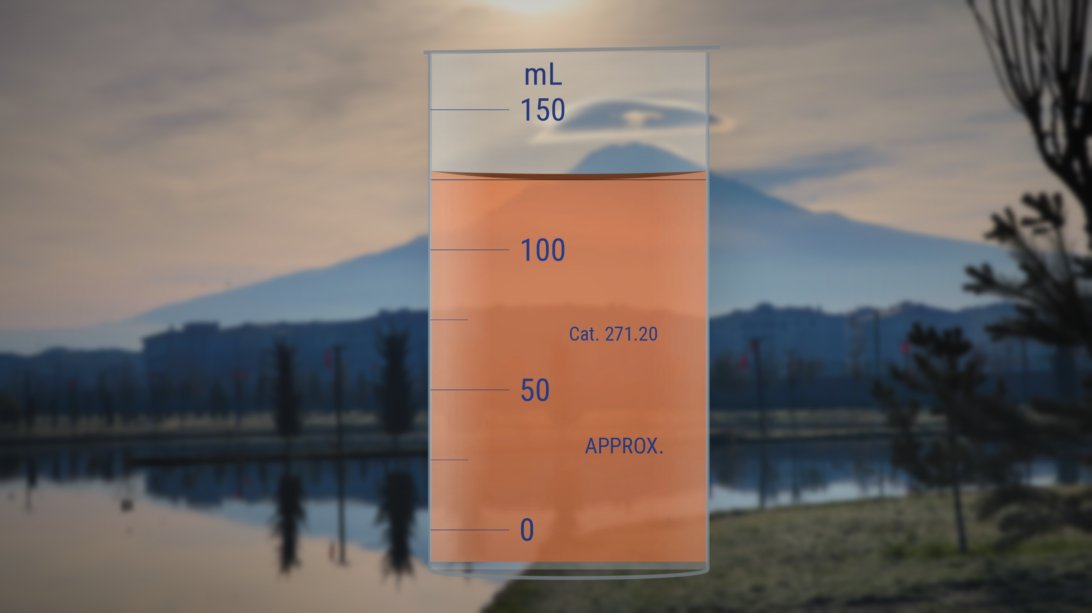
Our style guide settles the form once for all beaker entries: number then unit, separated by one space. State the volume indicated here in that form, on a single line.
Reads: 125 mL
